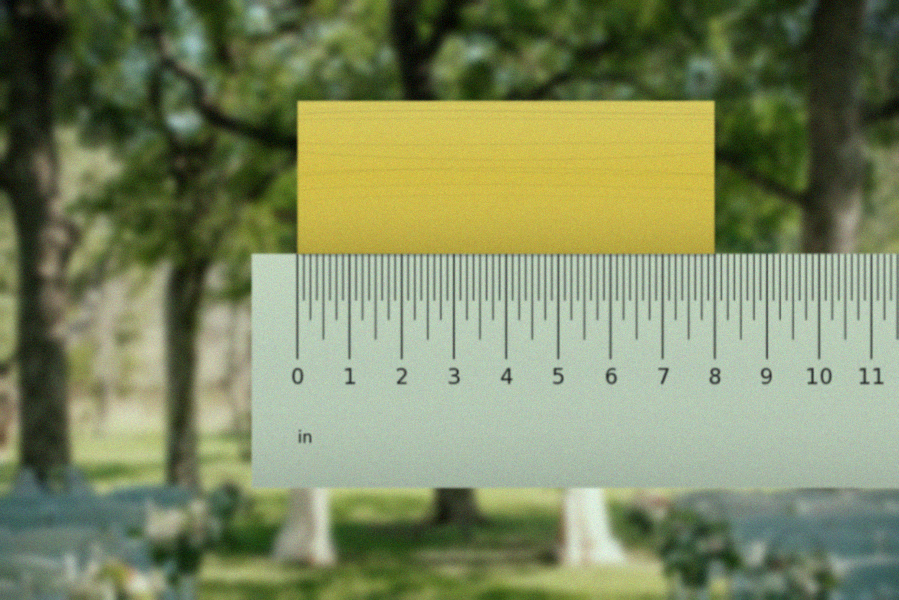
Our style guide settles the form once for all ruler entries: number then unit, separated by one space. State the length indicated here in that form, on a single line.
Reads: 8 in
